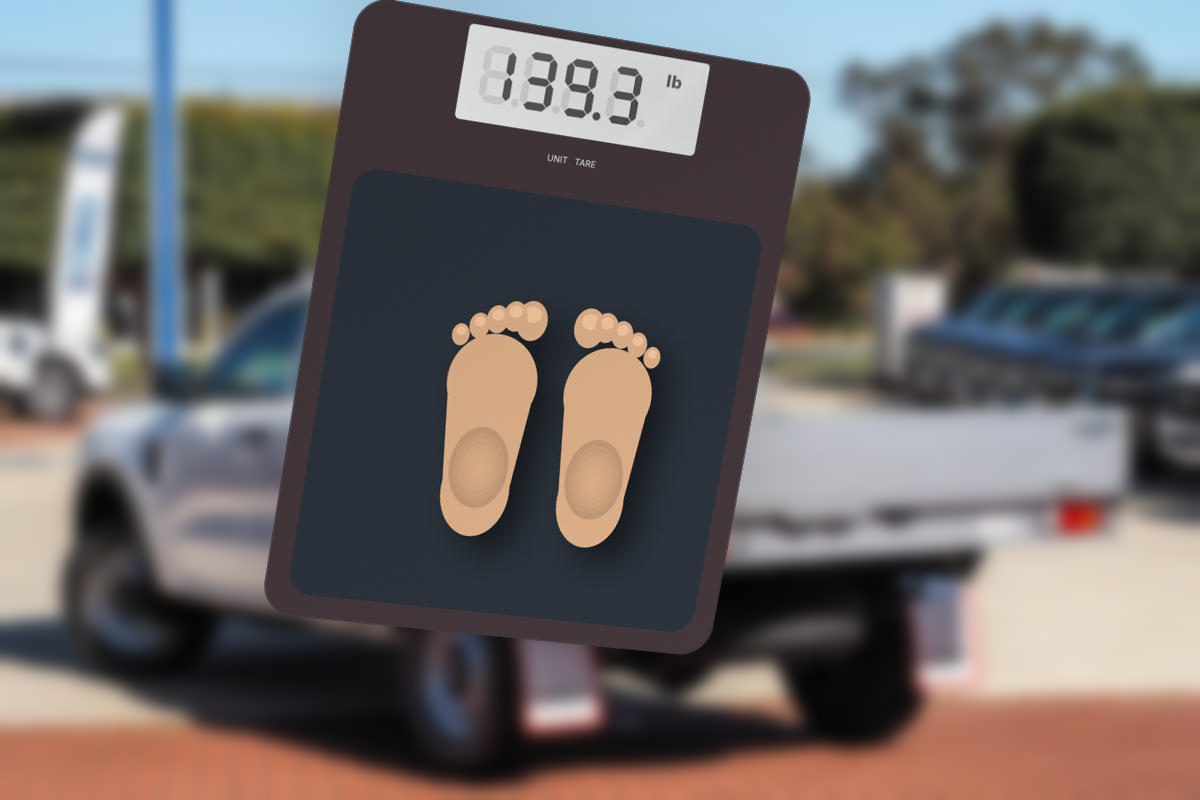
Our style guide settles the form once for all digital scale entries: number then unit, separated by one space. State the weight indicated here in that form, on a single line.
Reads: 139.3 lb
